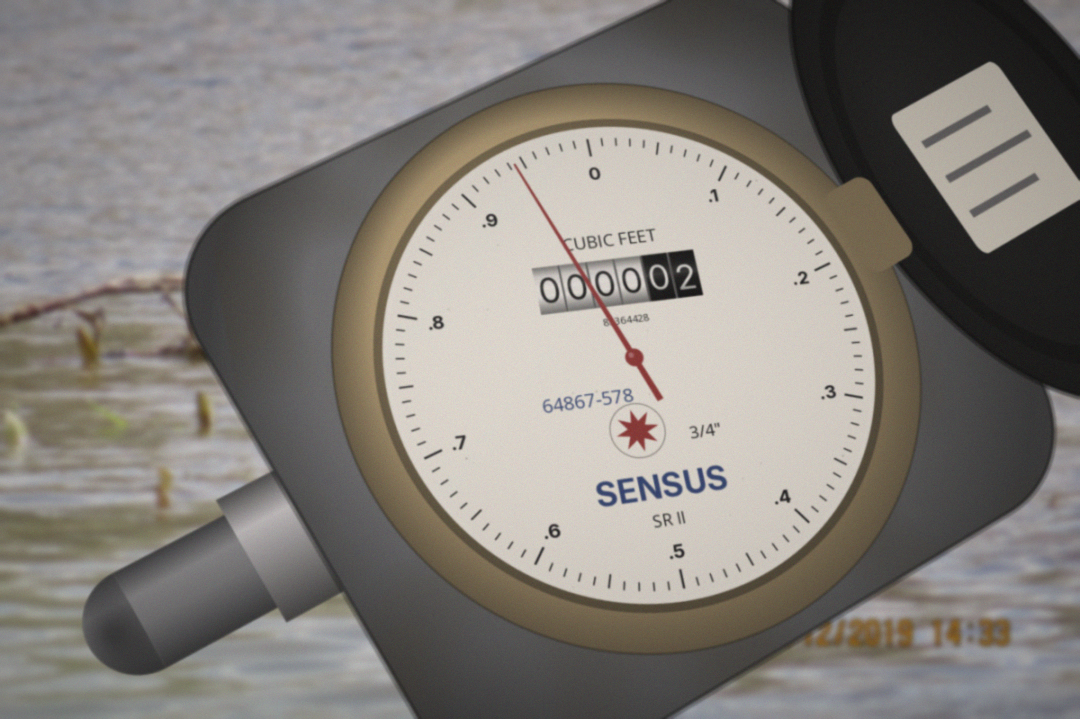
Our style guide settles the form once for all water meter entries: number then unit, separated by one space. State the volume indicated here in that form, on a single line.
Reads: 1.94 ft³
